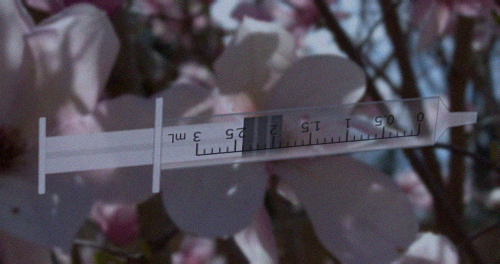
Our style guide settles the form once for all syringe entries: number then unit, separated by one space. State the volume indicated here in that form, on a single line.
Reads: 1.9 mL
